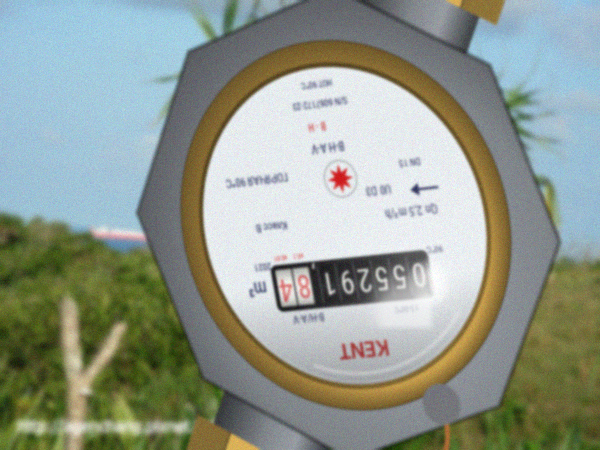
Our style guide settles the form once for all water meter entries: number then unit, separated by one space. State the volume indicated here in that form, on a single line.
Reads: 55291.84 m³
